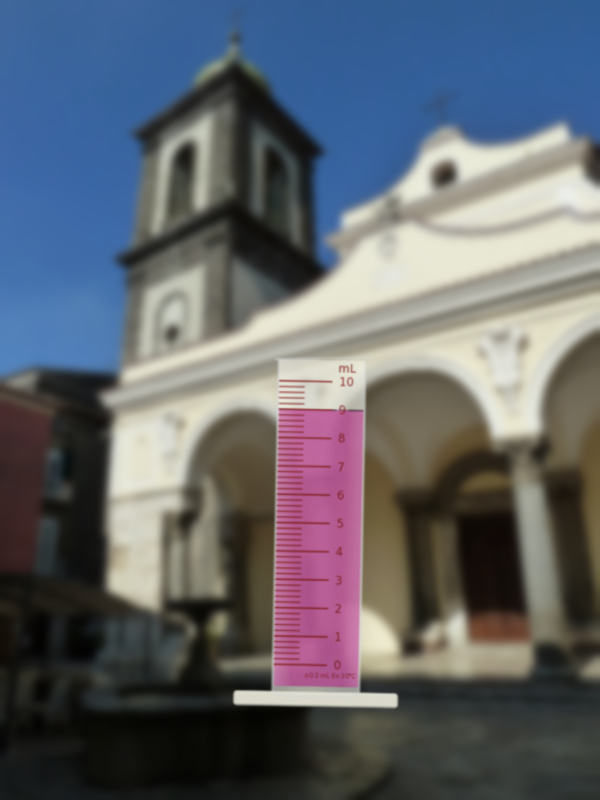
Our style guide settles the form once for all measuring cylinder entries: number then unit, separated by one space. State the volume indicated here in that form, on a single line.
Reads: 9 mL
